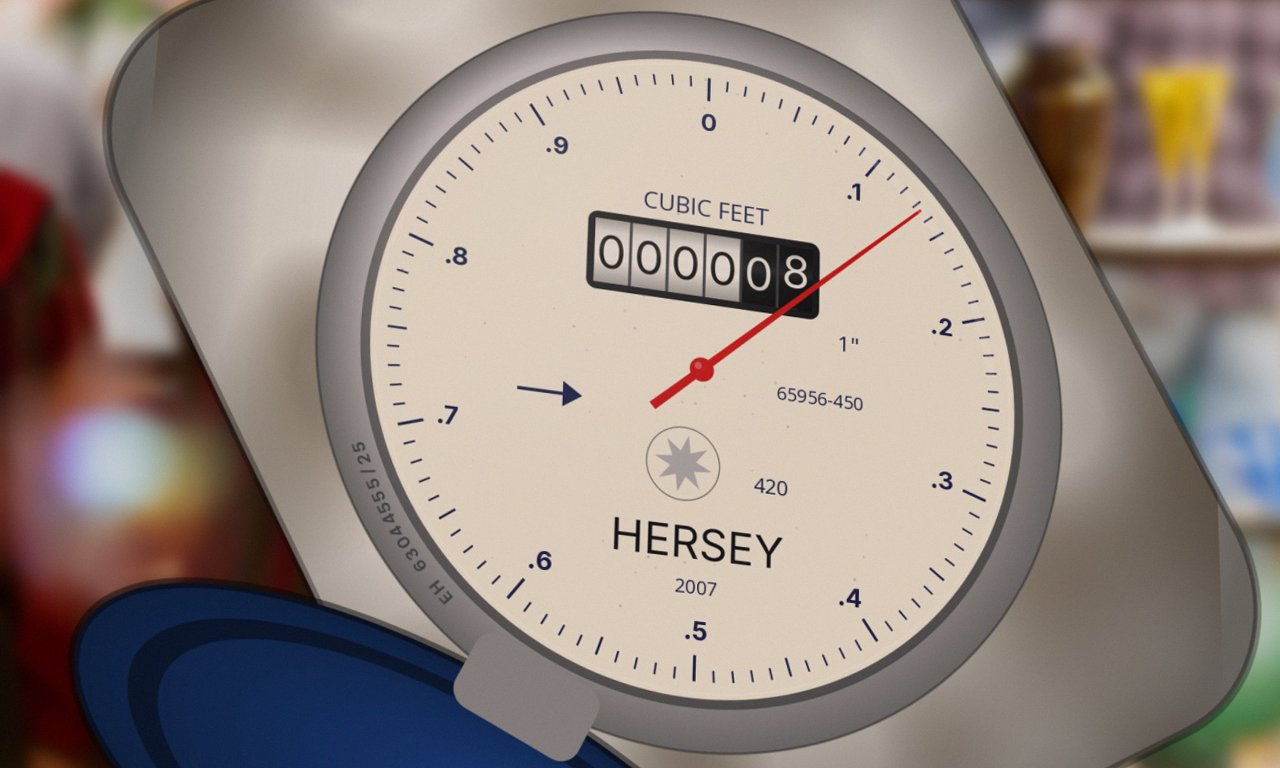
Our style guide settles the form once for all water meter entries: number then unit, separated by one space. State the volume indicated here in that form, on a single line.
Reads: 8.13 ft³
